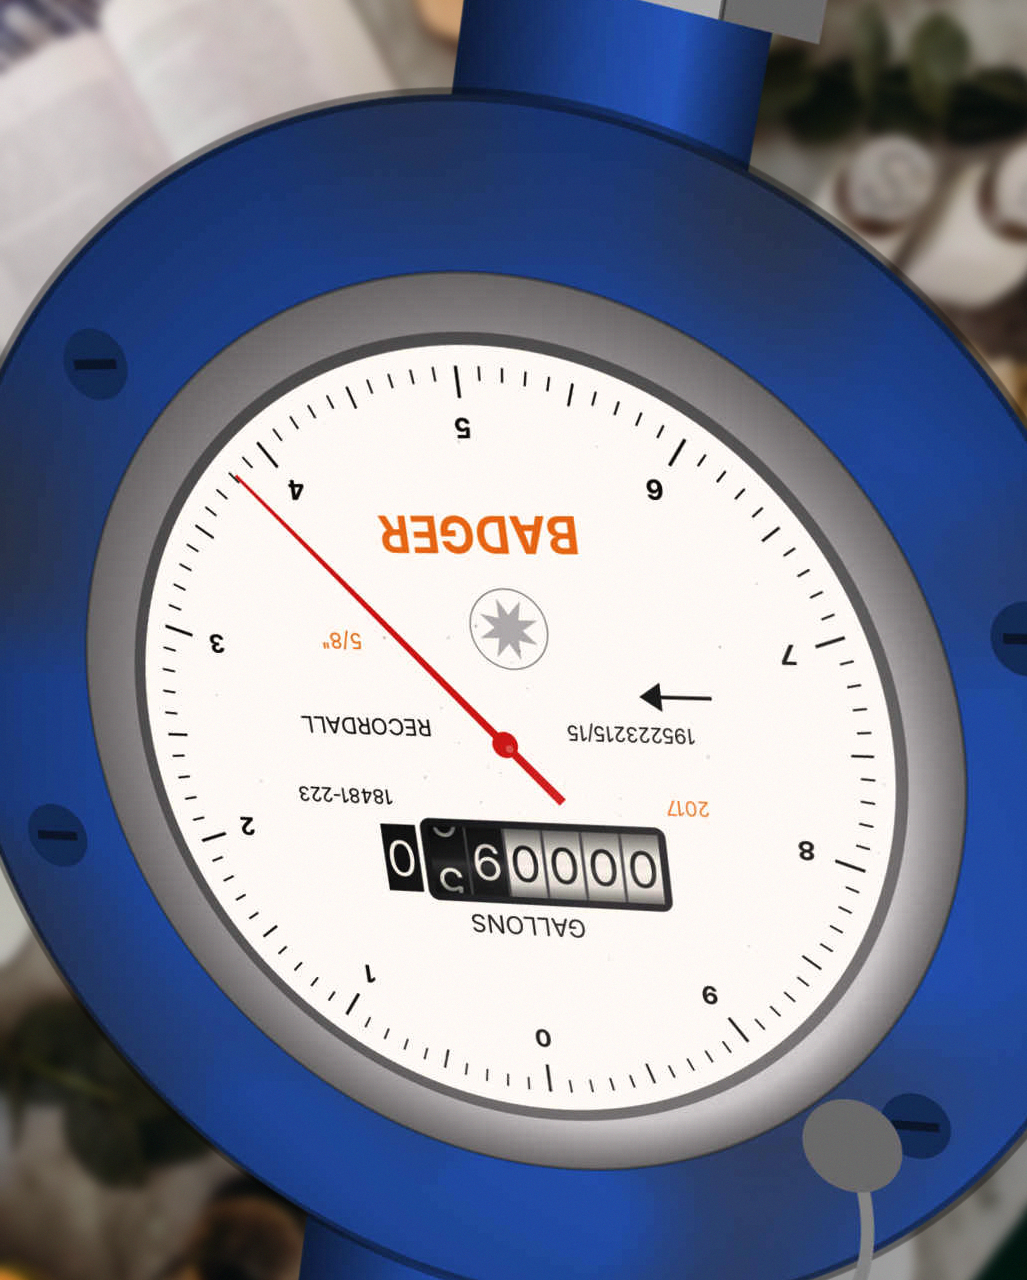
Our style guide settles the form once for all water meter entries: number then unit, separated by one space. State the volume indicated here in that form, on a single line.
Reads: 953.8 gal
